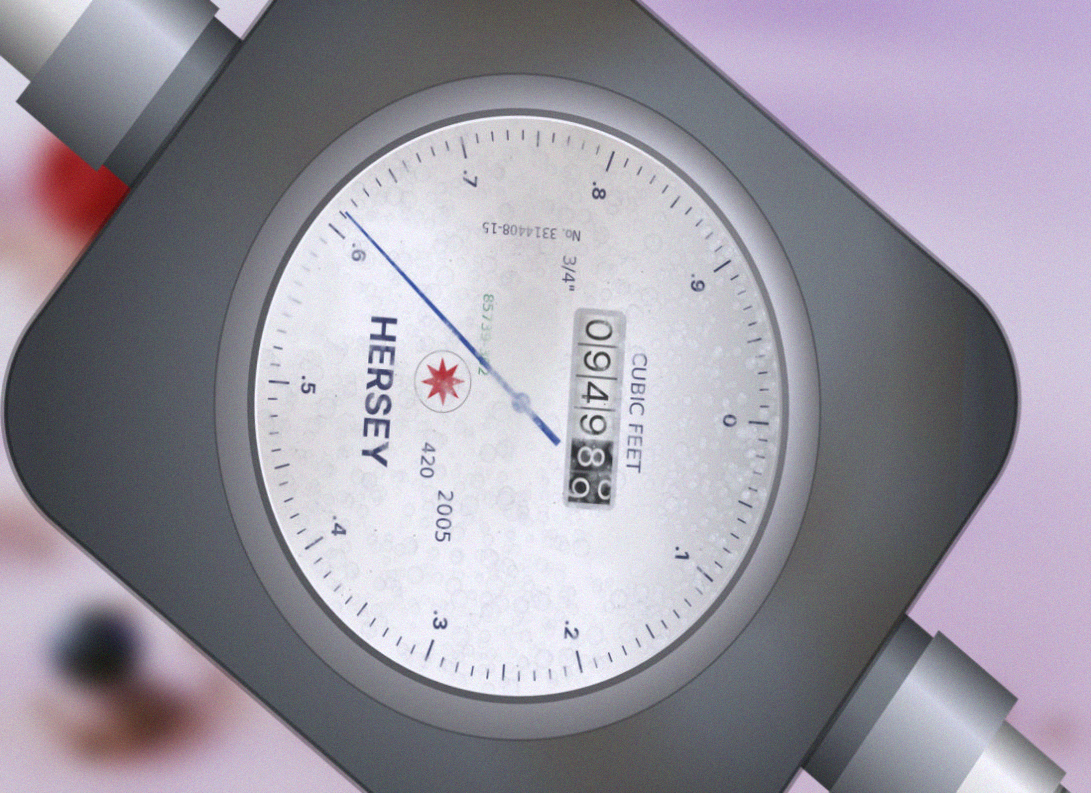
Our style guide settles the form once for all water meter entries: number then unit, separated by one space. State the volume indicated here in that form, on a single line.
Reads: 94988.61 ft³
